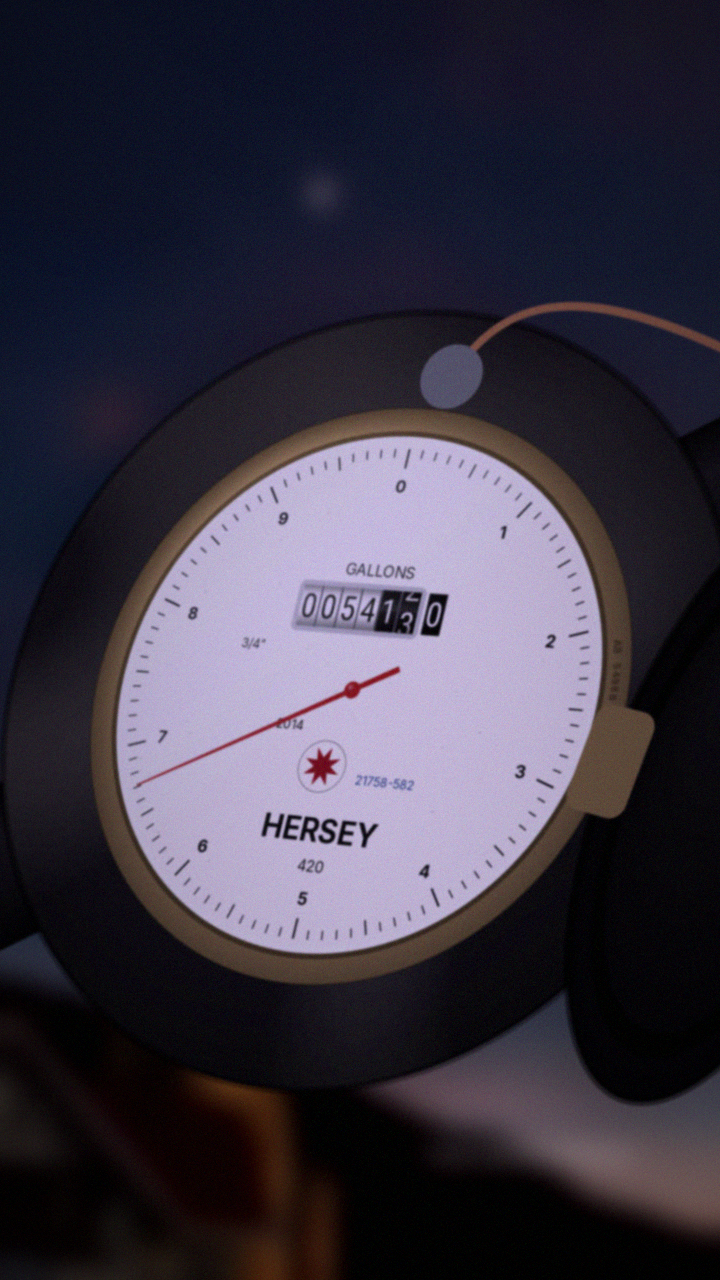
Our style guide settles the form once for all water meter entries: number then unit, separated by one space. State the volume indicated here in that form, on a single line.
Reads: 54126.7 gal
